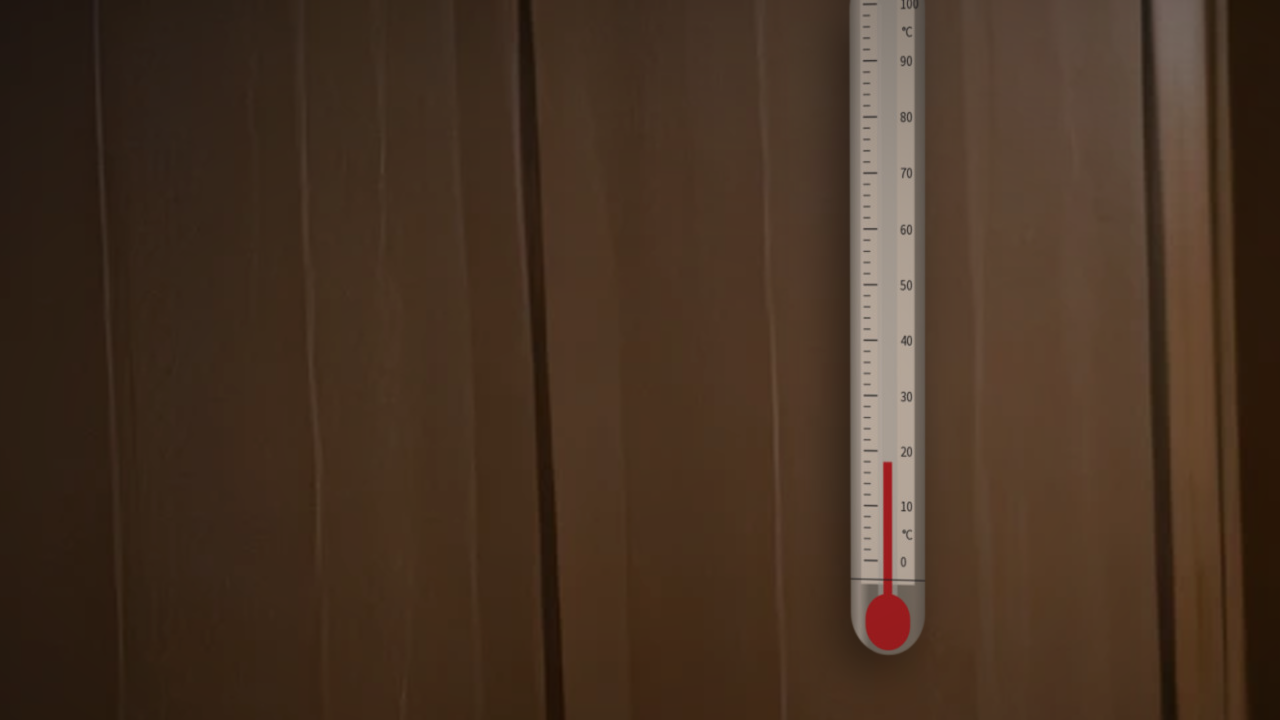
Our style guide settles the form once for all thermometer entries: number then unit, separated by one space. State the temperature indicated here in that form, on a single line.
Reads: 18 °C
